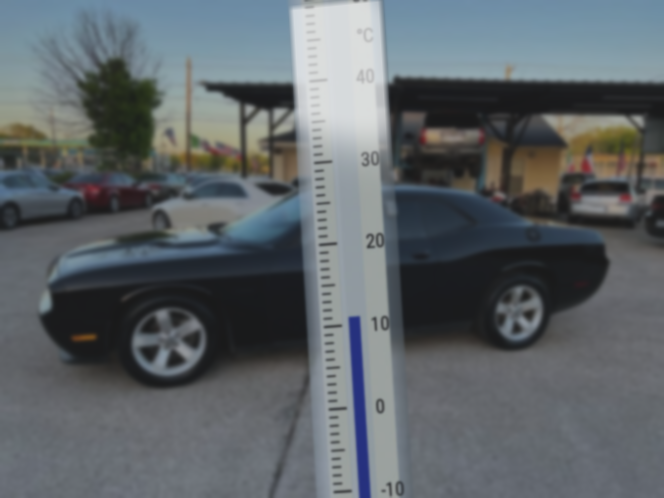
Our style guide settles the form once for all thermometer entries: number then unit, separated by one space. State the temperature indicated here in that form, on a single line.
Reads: 11 °C
